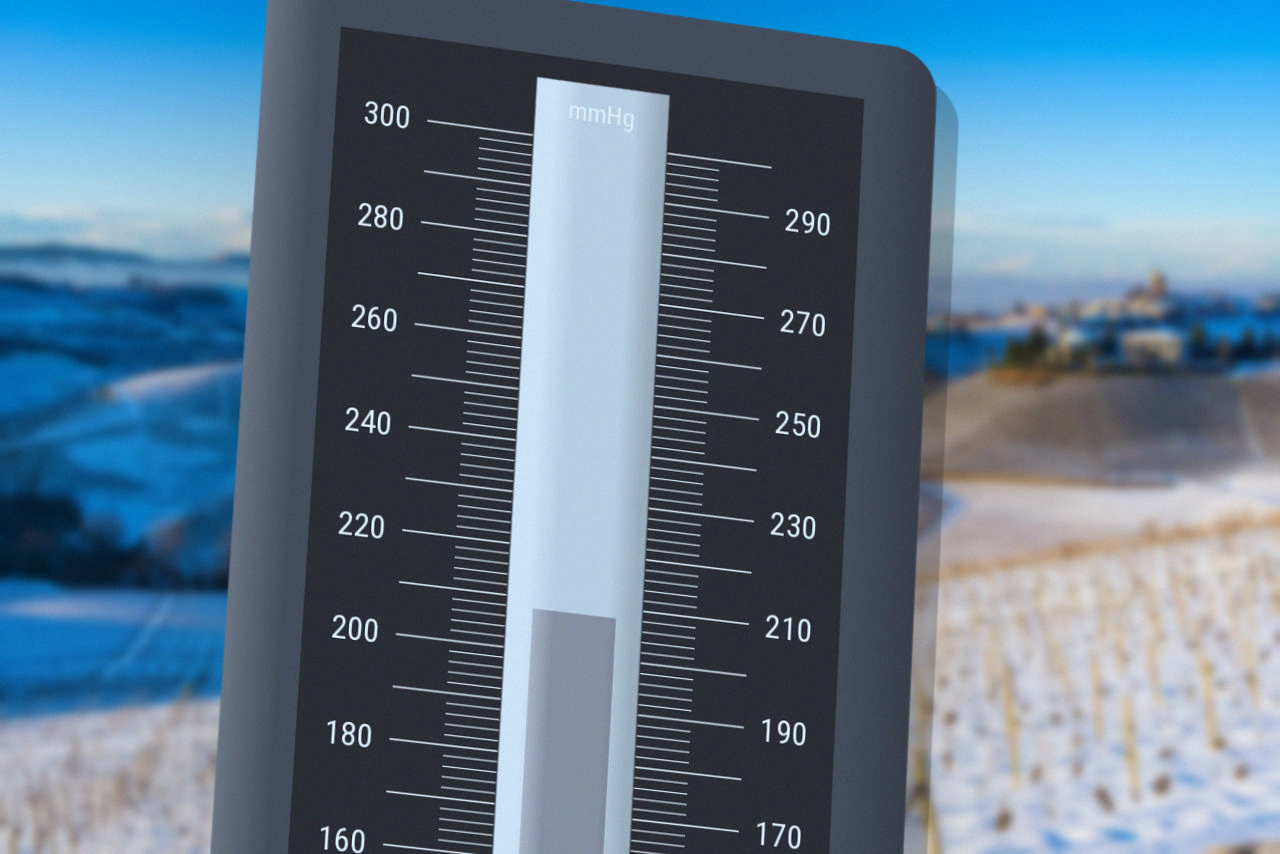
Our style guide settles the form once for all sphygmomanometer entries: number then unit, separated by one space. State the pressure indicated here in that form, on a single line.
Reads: 208 mmHg
